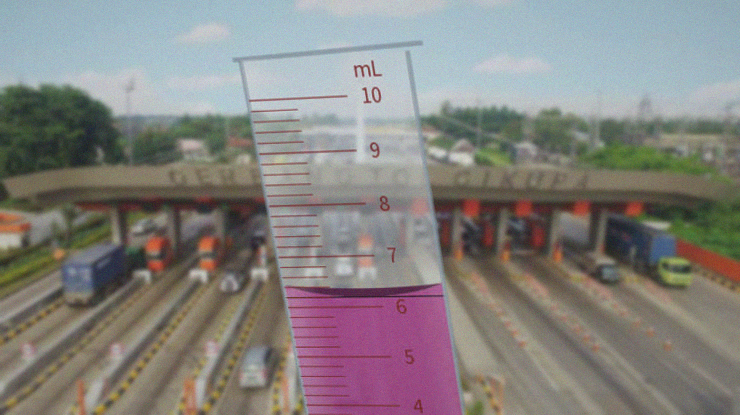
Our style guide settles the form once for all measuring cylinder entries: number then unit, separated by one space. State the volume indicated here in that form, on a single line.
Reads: 6.2 mL
